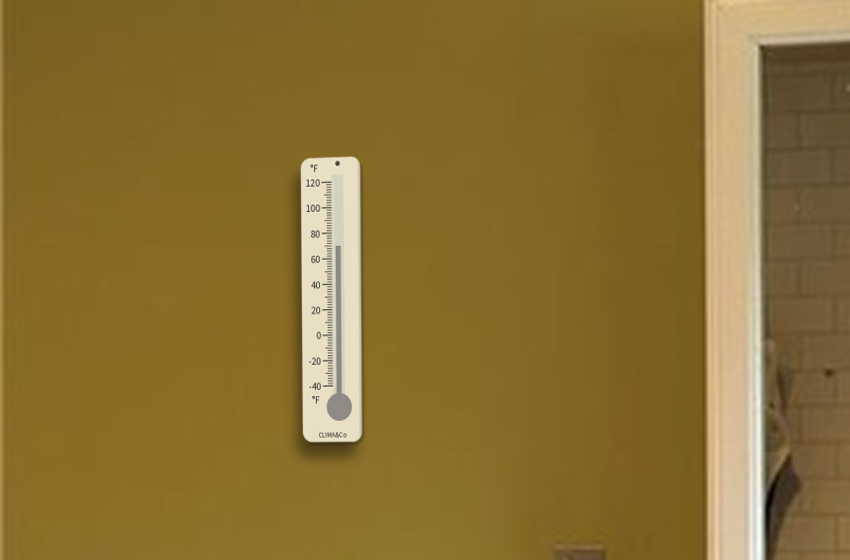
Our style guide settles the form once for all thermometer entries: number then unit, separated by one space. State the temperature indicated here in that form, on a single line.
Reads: 70 °F
